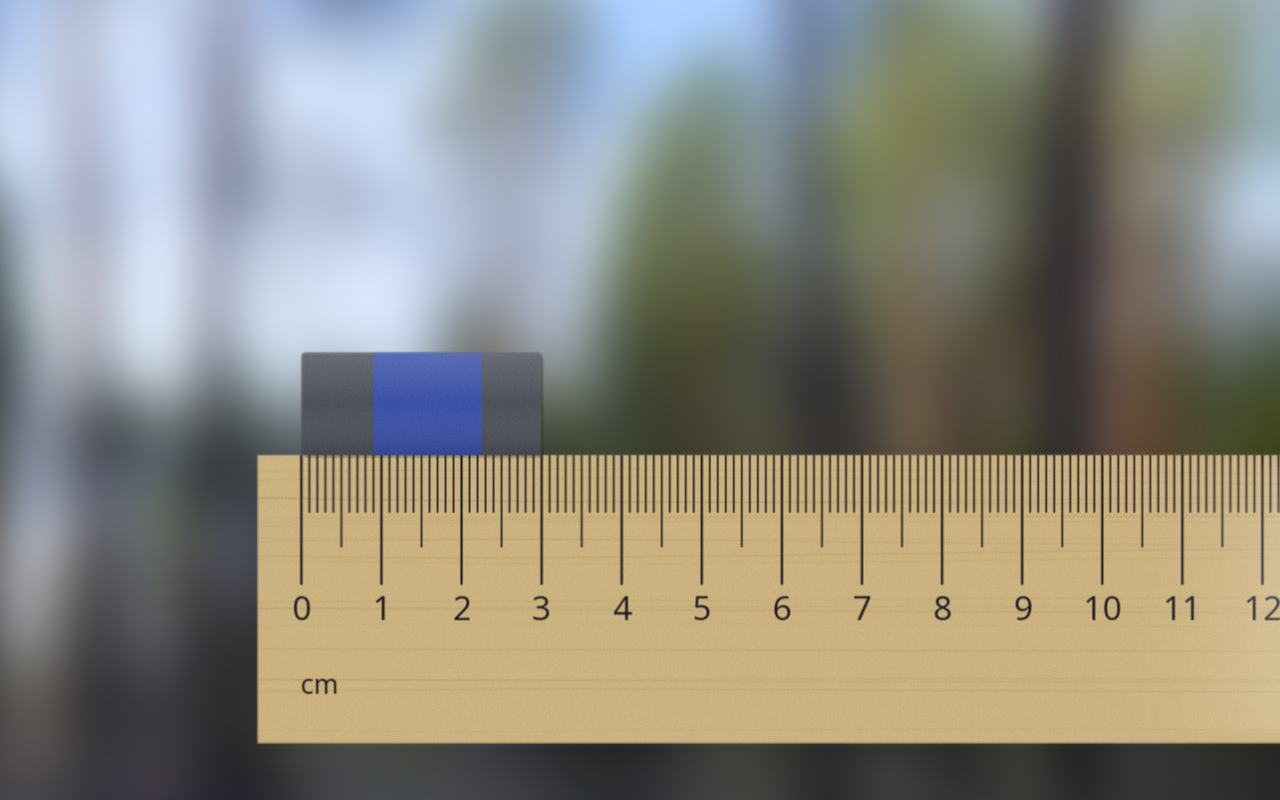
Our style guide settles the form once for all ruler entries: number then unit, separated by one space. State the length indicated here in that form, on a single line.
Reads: 3 cm
